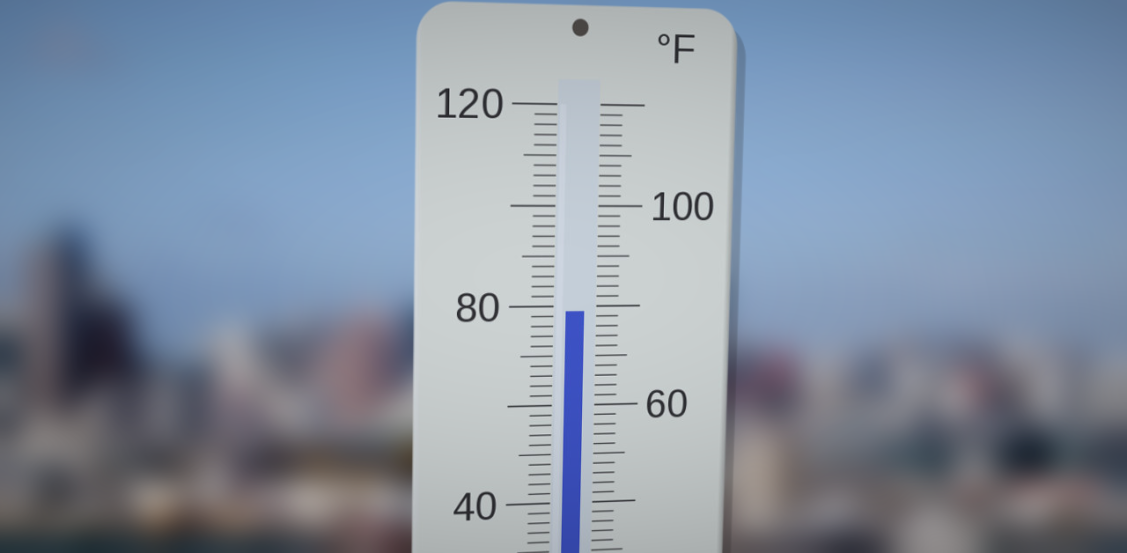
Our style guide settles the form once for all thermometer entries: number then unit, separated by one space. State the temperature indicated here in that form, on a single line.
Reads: 79 °F
